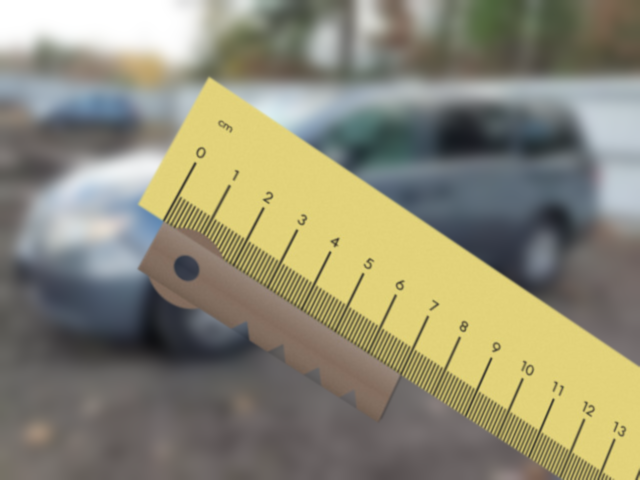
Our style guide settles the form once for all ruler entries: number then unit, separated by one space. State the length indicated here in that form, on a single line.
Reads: 7 cm
